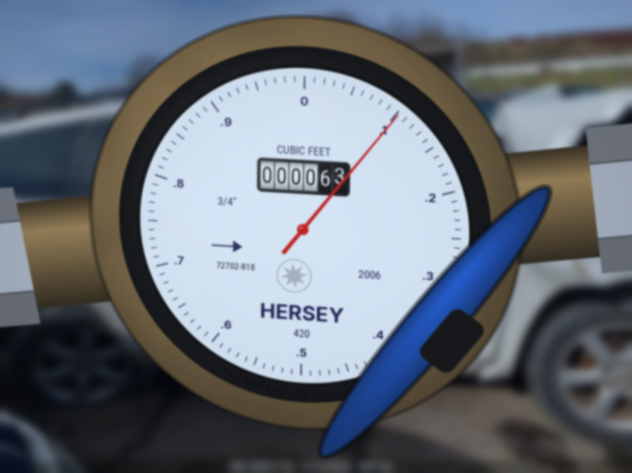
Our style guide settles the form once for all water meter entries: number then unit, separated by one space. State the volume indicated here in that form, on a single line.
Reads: 63.10 ft³
